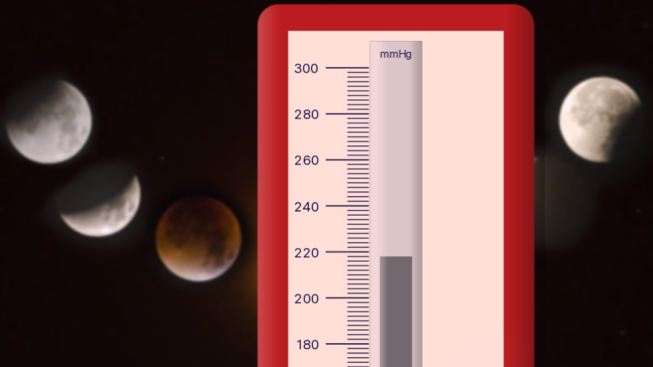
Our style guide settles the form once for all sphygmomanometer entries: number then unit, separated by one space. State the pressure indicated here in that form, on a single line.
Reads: 218 mmHg
